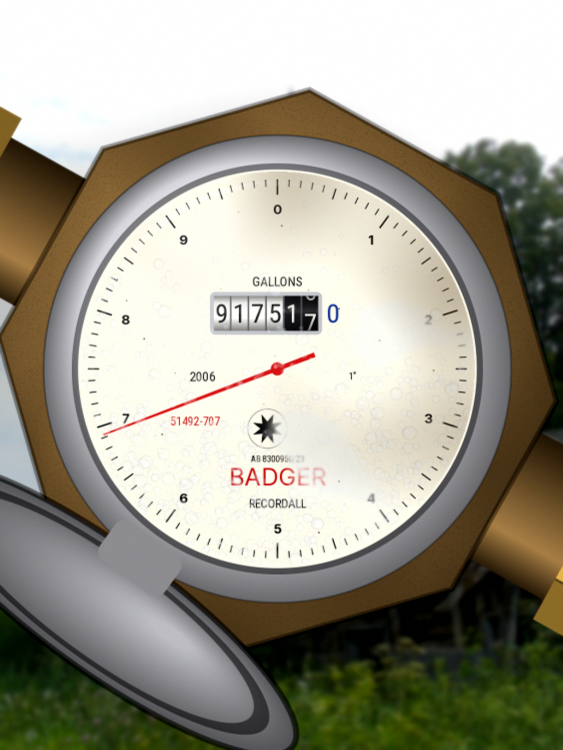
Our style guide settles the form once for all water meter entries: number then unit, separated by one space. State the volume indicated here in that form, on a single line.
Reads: 9175166.9 gal
